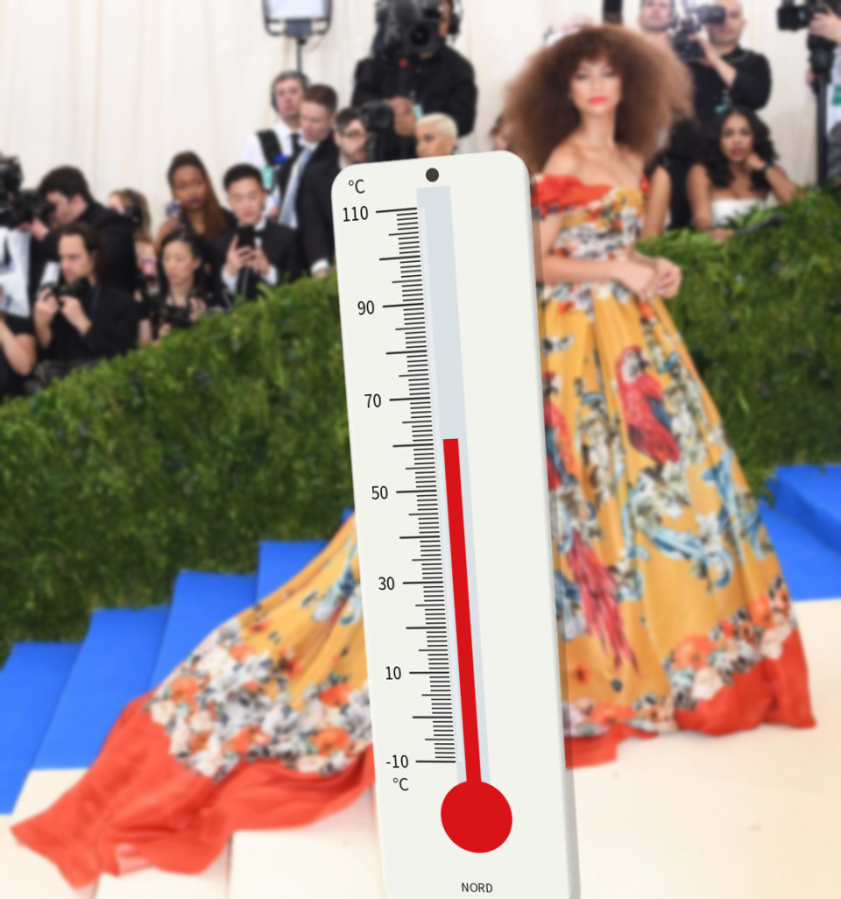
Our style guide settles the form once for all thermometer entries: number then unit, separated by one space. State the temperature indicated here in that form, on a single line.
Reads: 61 °C
